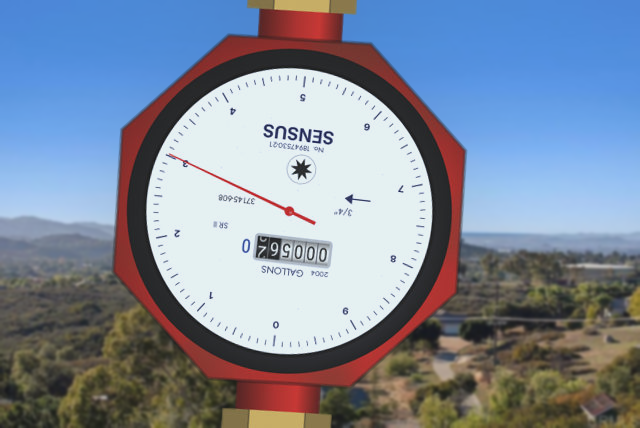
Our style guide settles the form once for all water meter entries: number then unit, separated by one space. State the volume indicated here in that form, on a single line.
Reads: 5623.0 gal
